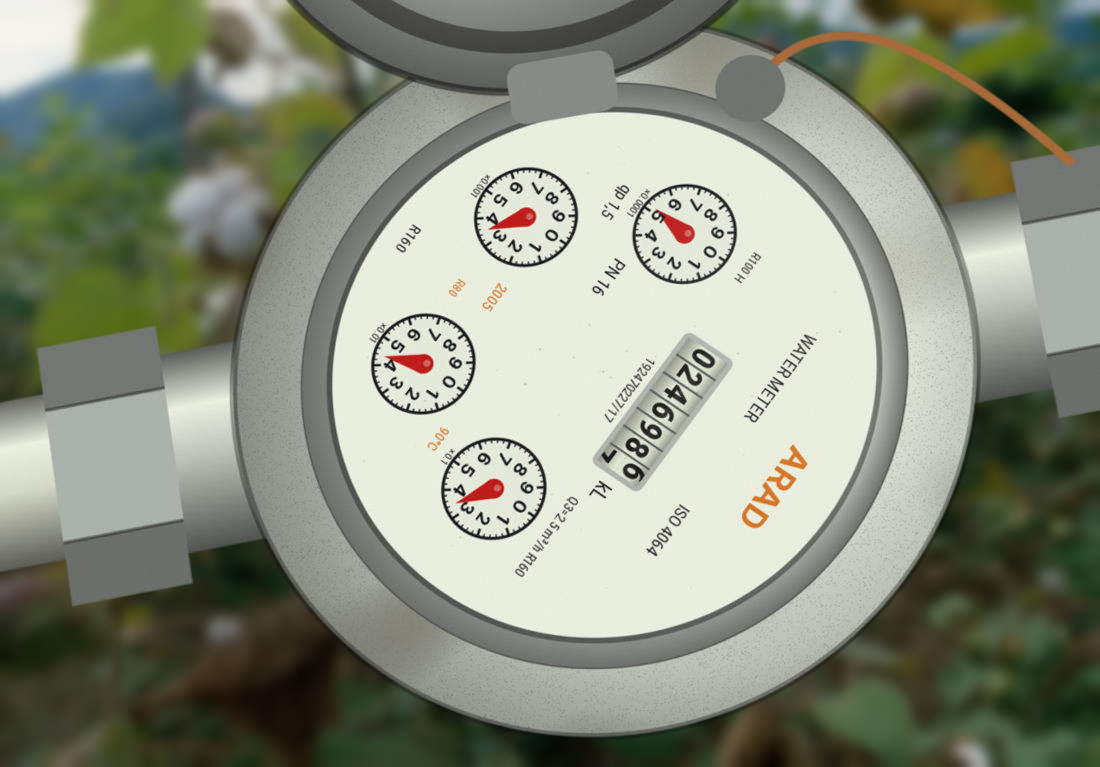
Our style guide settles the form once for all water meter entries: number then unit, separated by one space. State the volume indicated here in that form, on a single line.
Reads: 246986.3435 kL
